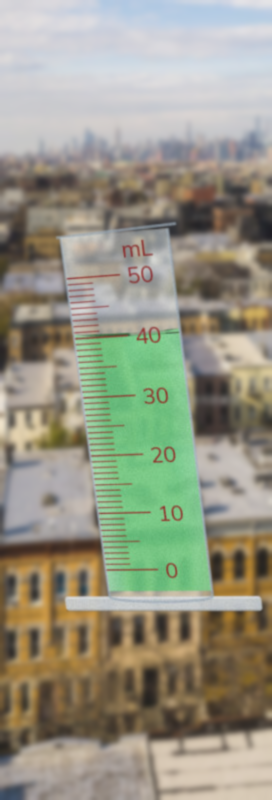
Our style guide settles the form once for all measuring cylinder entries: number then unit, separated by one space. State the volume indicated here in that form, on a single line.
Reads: 40 mL
